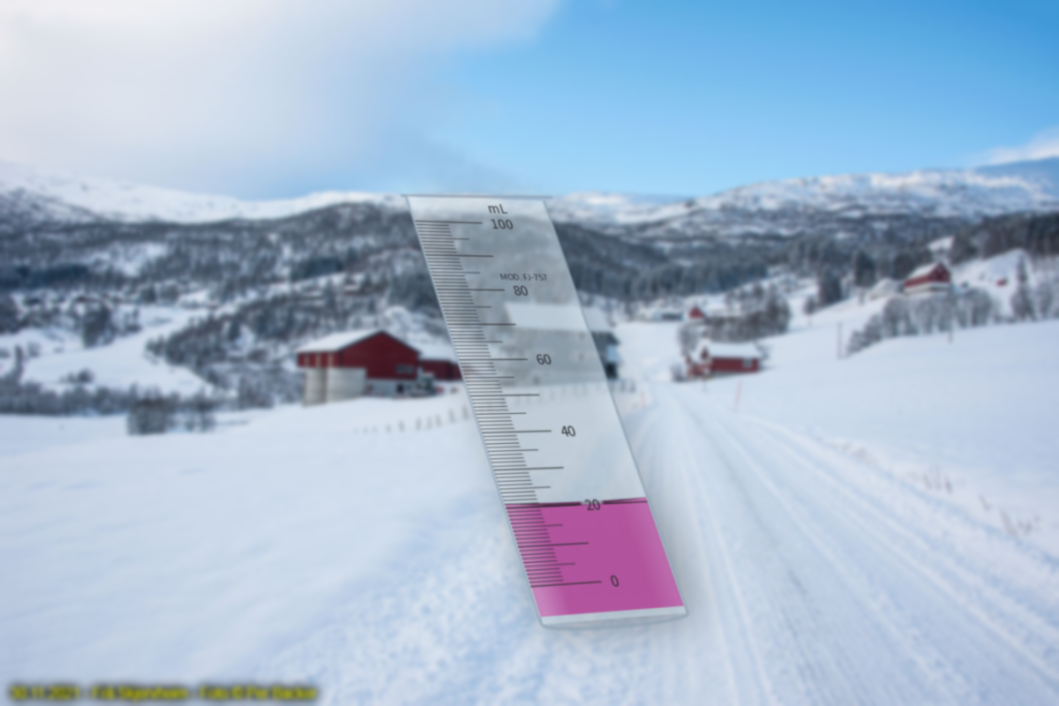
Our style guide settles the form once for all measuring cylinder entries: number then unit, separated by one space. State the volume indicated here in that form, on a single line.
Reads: 20 mL
